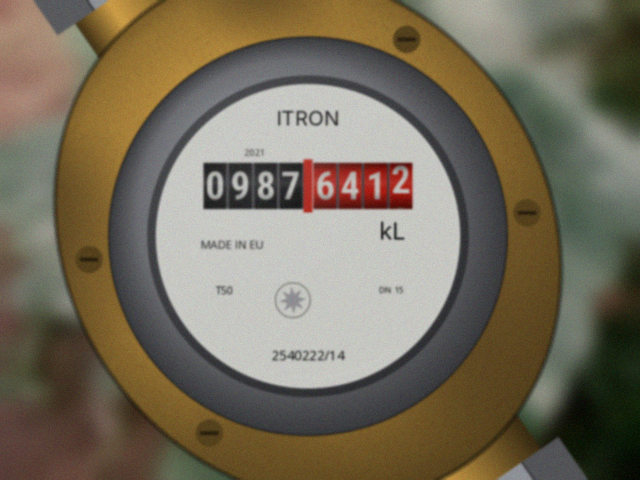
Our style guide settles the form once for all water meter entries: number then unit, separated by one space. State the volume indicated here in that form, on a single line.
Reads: 987.6412 kL
